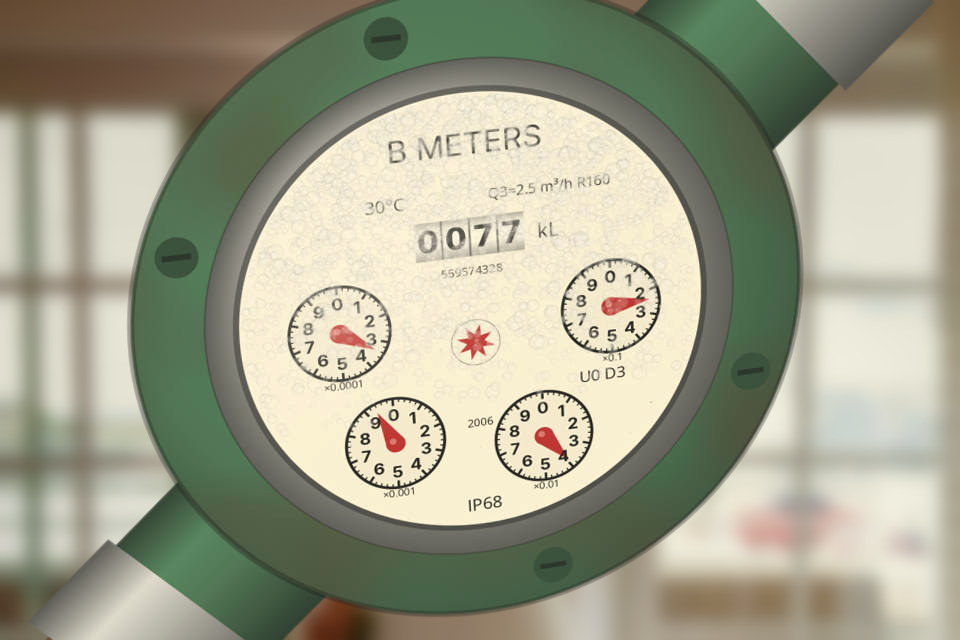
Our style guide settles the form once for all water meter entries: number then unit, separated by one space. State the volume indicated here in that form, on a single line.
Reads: 77.2393 kL
